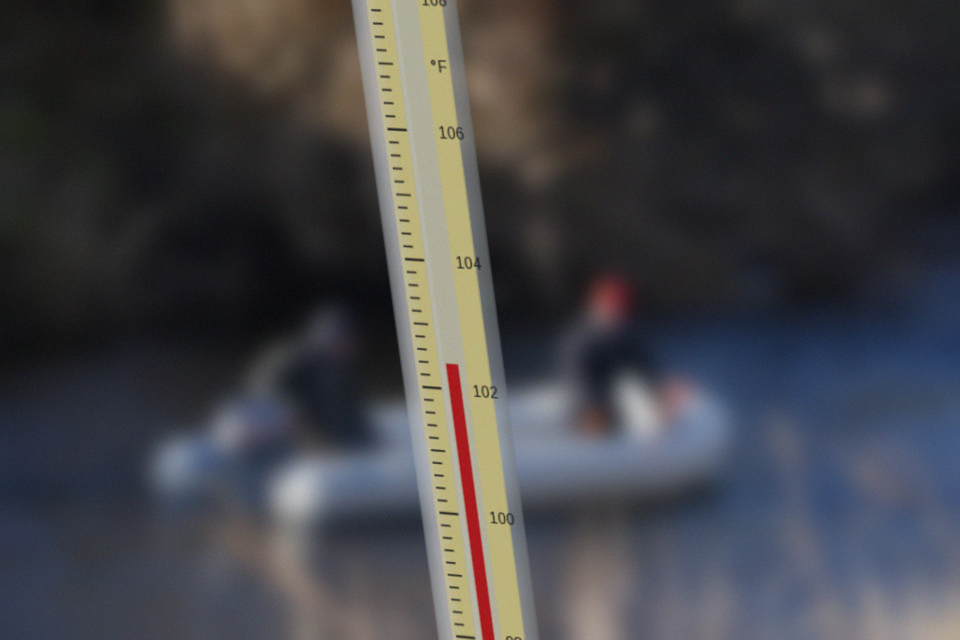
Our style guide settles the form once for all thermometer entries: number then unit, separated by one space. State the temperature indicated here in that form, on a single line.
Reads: 102.4 °F
